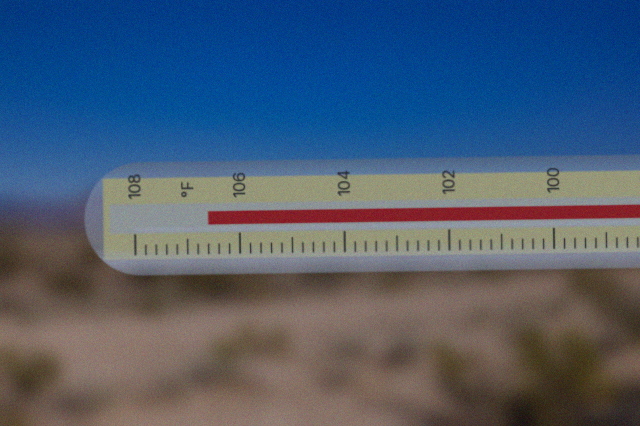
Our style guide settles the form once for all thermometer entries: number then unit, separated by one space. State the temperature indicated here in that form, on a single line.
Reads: 106.6 °F
